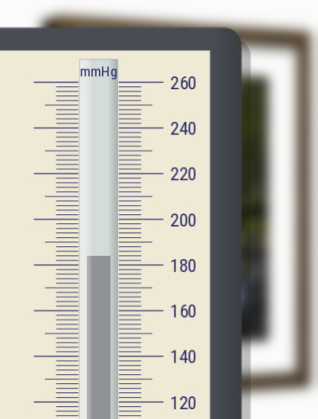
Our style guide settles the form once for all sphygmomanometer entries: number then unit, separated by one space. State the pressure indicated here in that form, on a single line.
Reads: 184 mmHg
